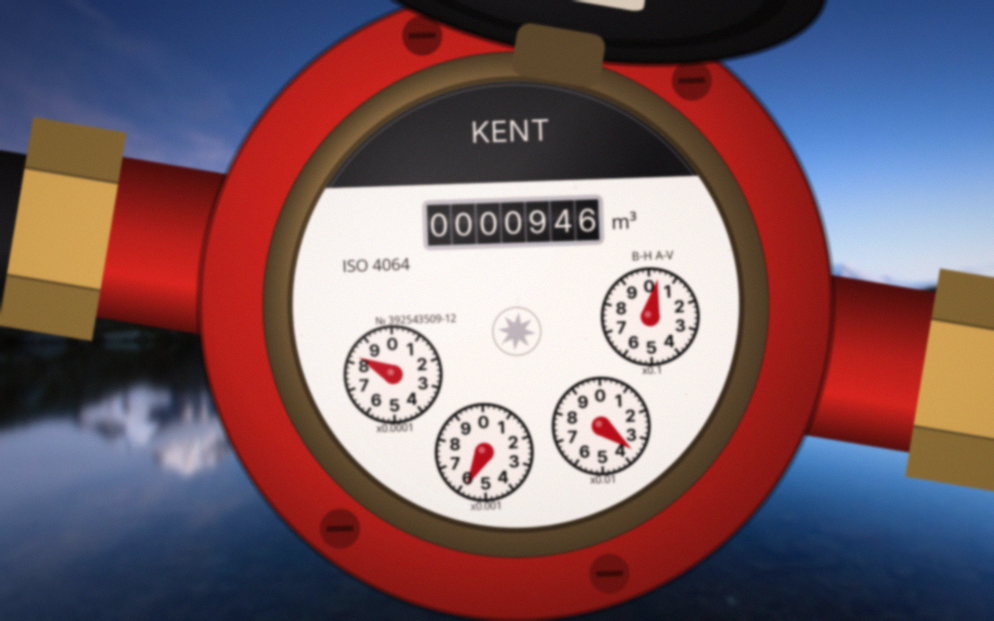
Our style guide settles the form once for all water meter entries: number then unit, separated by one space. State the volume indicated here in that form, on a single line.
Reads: 946.0358 m³
